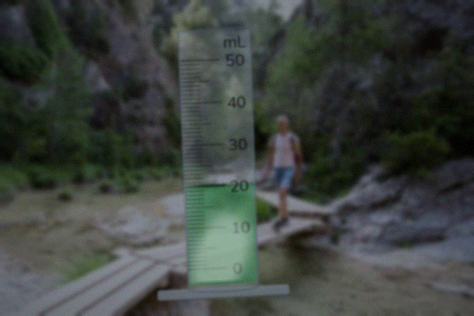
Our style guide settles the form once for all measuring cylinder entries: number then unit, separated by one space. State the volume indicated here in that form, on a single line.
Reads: 20 mL
